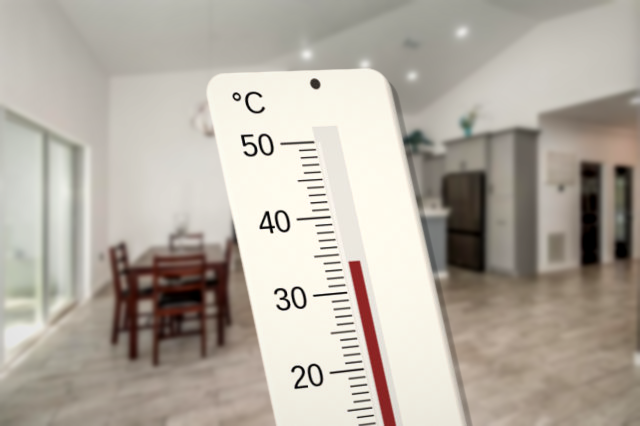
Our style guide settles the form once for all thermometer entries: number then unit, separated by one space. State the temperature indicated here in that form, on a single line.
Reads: 34 °C
